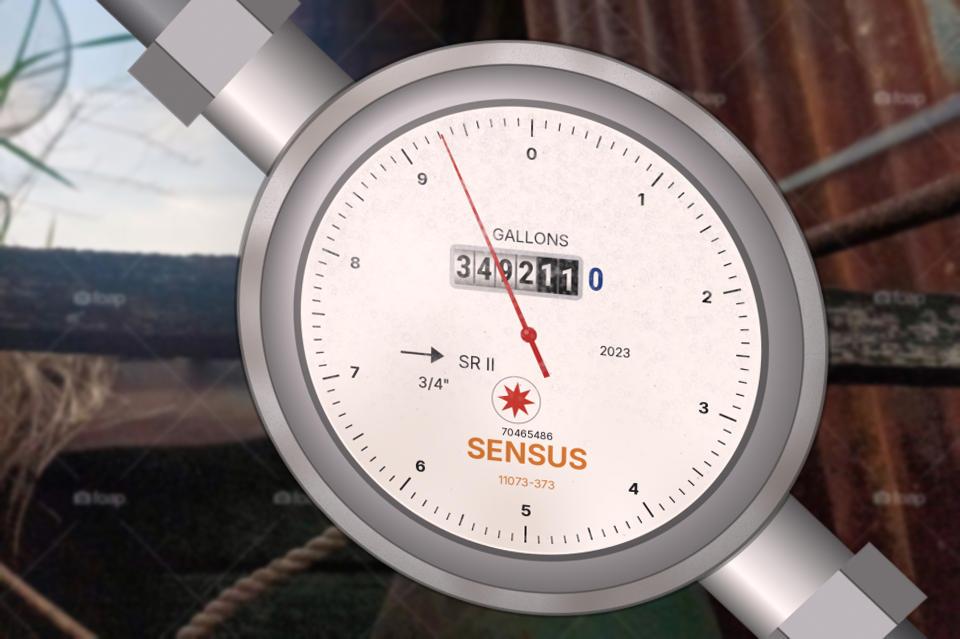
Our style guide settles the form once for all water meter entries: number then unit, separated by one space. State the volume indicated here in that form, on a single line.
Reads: 3492109.3 gal
